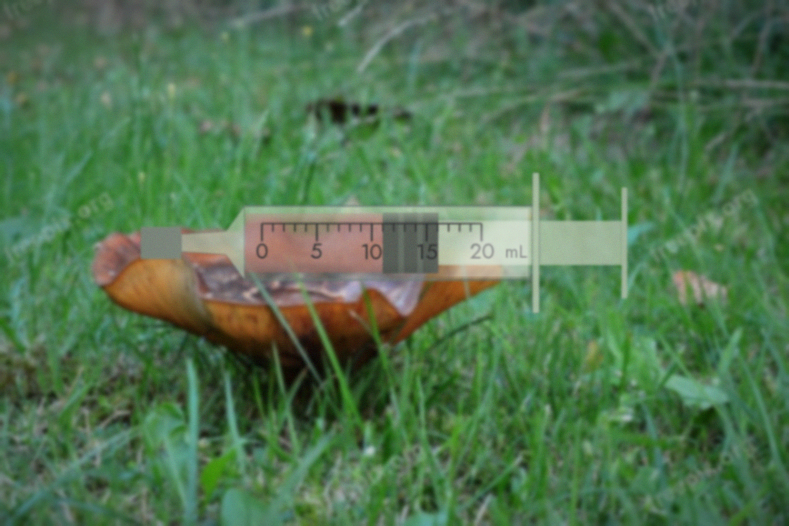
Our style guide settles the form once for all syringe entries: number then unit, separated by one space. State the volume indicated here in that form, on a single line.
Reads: 11 mL
